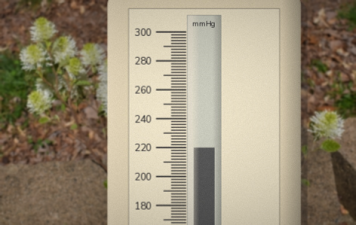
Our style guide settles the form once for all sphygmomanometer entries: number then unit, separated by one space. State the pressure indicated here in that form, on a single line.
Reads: 220 mmHg
